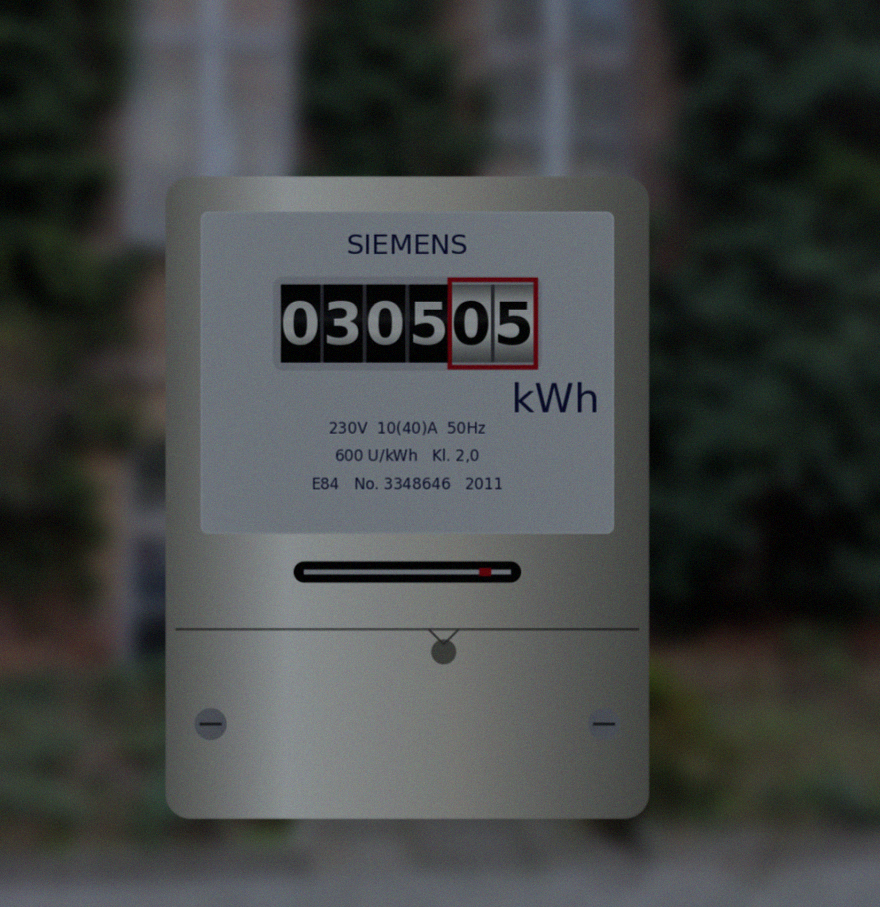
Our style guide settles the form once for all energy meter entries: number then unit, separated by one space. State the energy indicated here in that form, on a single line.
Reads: 305.05 kWh
